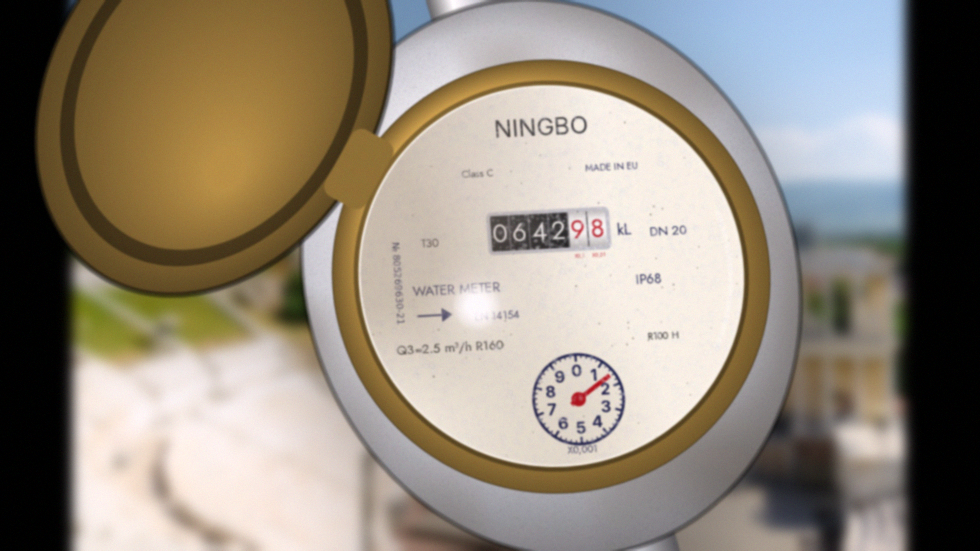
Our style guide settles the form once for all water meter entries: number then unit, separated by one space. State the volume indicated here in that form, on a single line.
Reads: 642.981 kL
